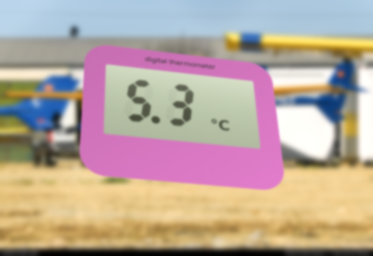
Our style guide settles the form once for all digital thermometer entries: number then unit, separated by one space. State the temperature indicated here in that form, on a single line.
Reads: 5.3 °C
